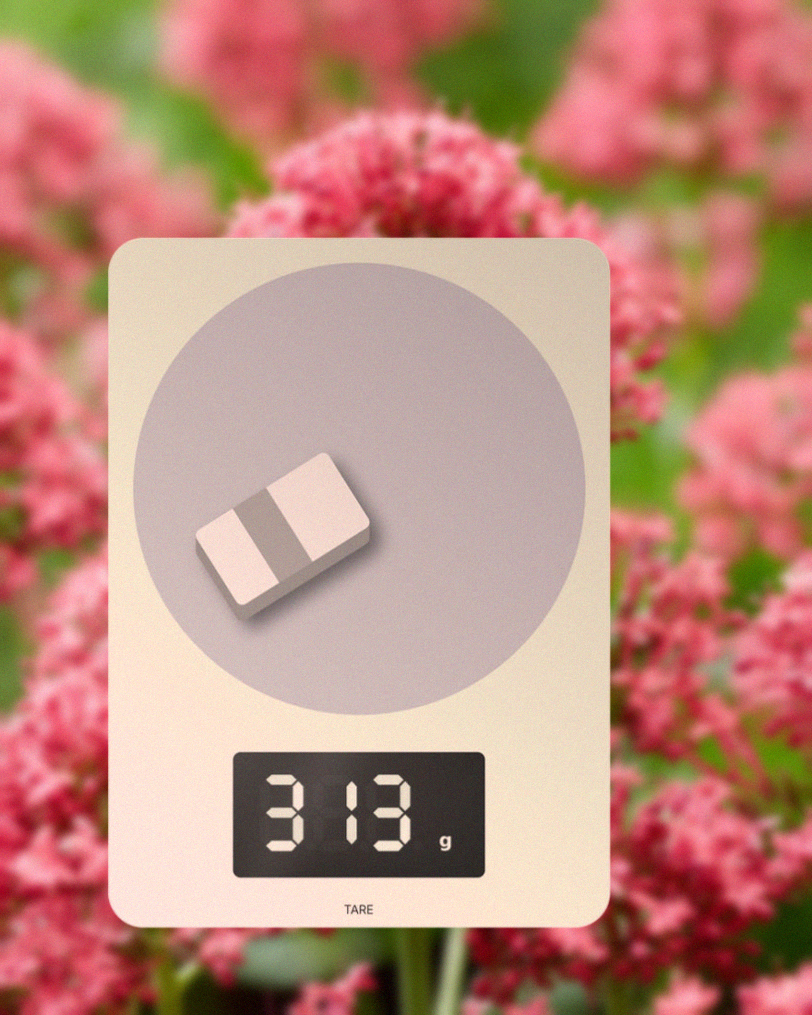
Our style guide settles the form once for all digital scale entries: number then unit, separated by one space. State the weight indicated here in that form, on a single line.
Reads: 313 g
